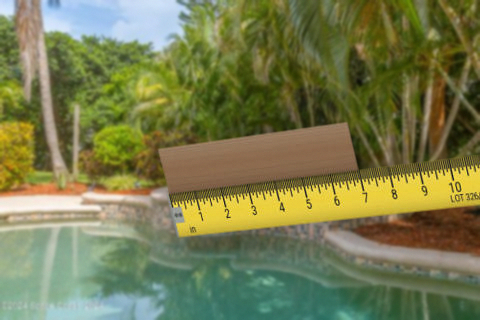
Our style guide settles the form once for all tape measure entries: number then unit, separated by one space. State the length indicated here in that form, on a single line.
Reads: 7 in
